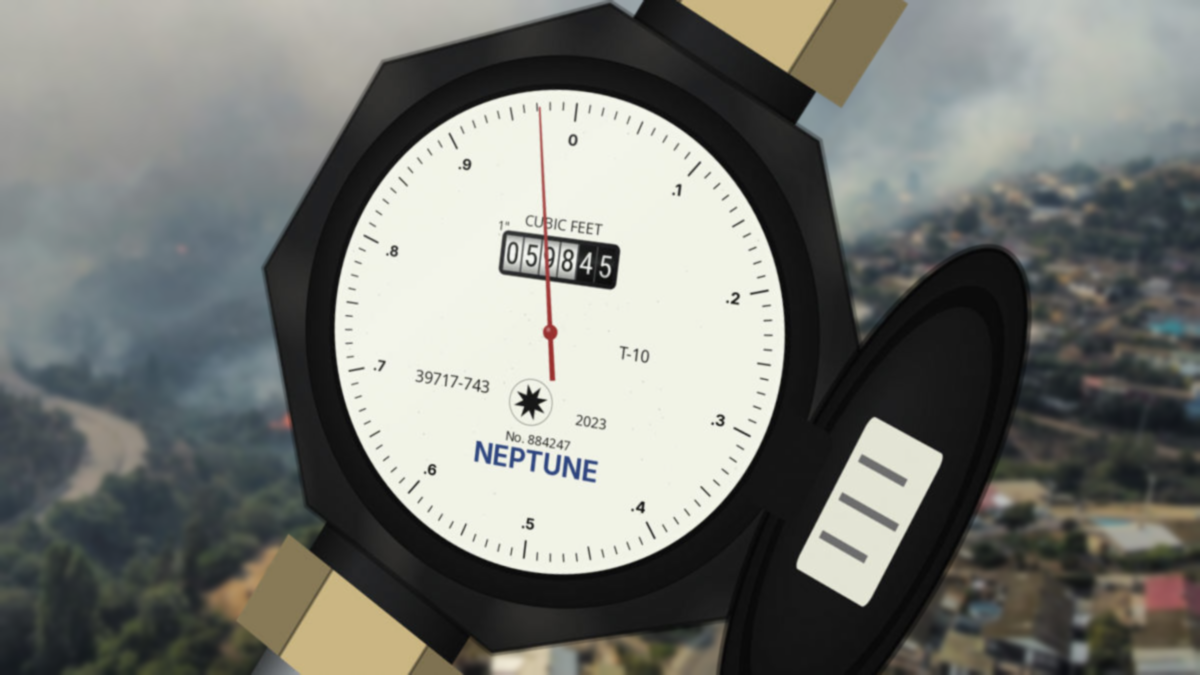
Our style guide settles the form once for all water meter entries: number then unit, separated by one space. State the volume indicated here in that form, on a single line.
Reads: 59844.97 ft³
